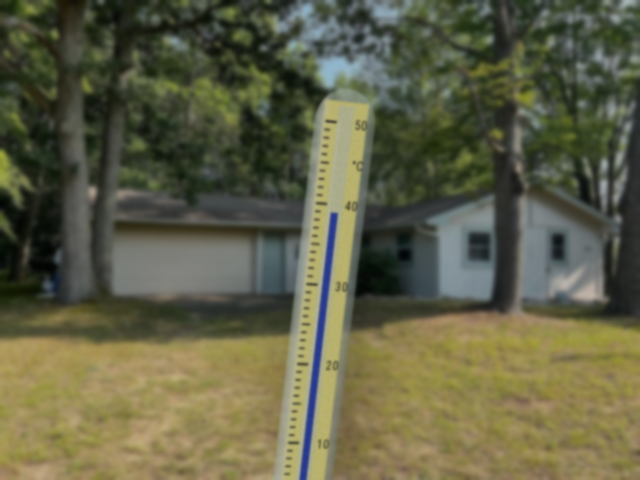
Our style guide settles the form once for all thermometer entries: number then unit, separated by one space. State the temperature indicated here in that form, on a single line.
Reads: 39 °C
